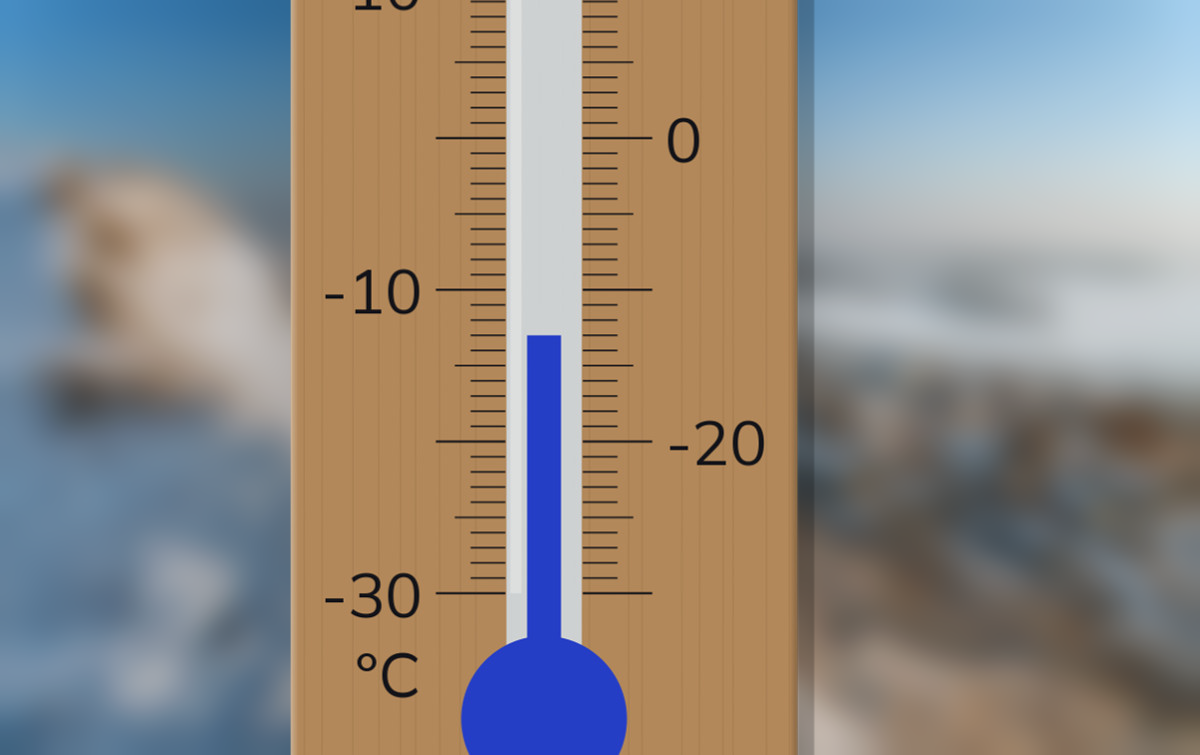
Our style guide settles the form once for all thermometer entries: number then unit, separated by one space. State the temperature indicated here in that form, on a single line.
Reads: -13 °C
